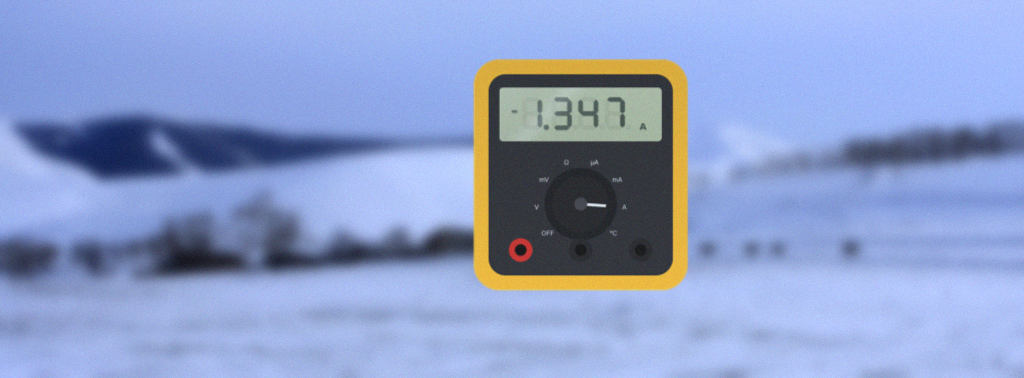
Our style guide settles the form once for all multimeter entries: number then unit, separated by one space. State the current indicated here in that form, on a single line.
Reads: -1.347 A
